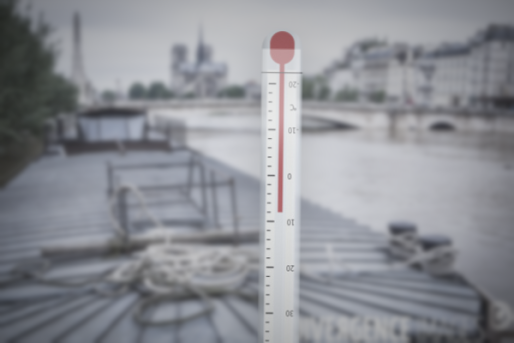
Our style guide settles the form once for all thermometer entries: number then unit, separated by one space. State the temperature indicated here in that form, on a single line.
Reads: 8 °C
